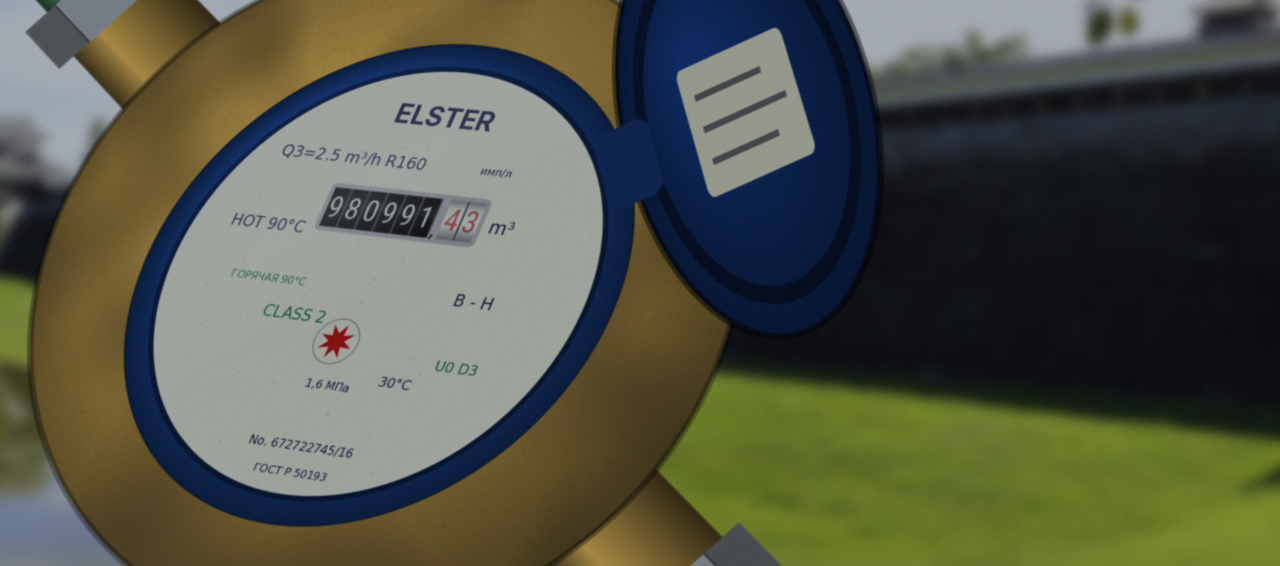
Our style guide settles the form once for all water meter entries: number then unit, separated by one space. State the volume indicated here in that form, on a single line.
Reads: 980991.43 m³
